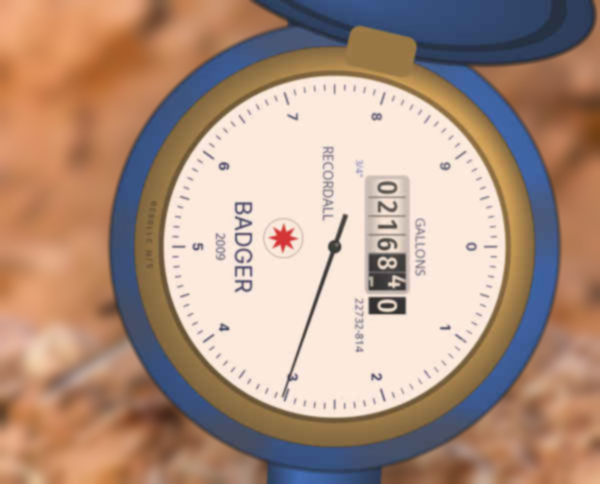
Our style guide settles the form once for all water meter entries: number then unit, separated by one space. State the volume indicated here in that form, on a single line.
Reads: 216843.0 gal
